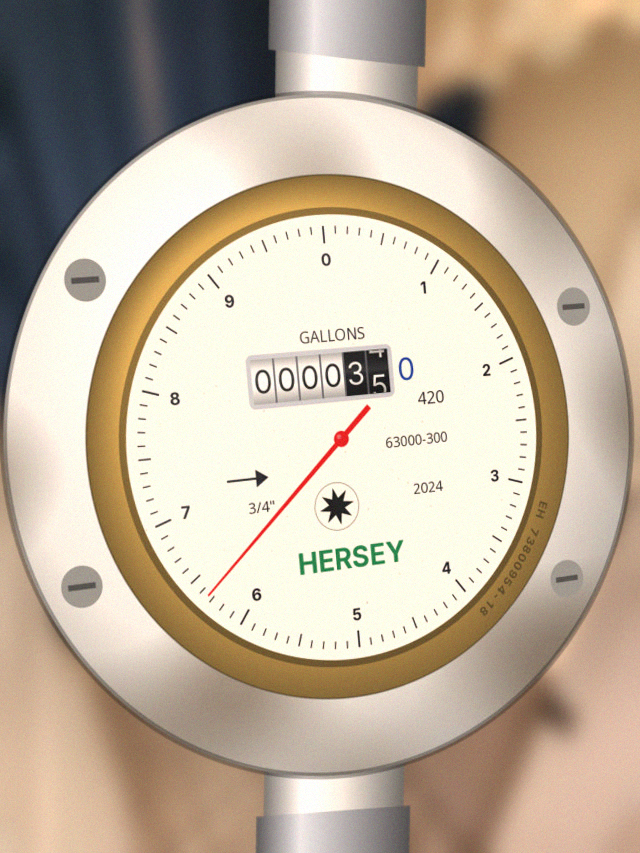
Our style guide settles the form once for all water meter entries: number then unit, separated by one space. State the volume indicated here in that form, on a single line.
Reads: 346.3 gal
